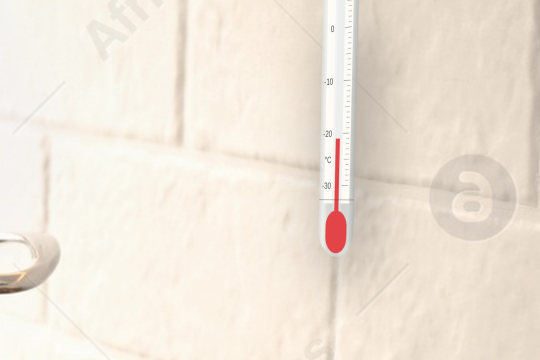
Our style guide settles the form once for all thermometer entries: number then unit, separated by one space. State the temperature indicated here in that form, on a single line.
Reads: -21 °C
